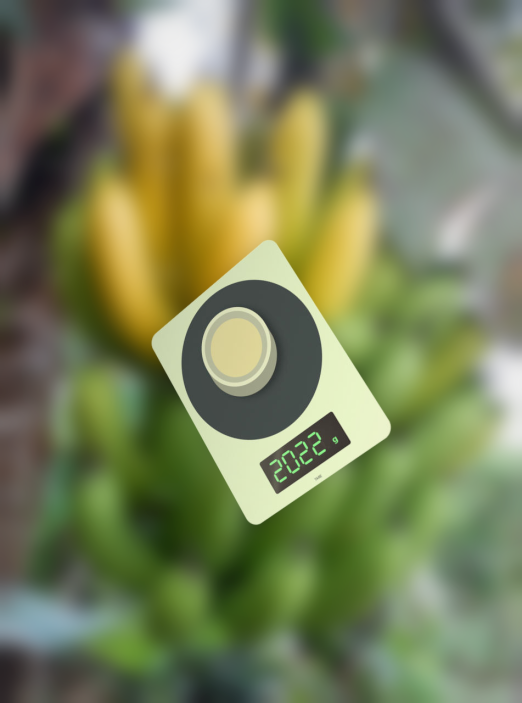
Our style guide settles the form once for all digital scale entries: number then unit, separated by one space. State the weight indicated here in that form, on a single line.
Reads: 2022 g
